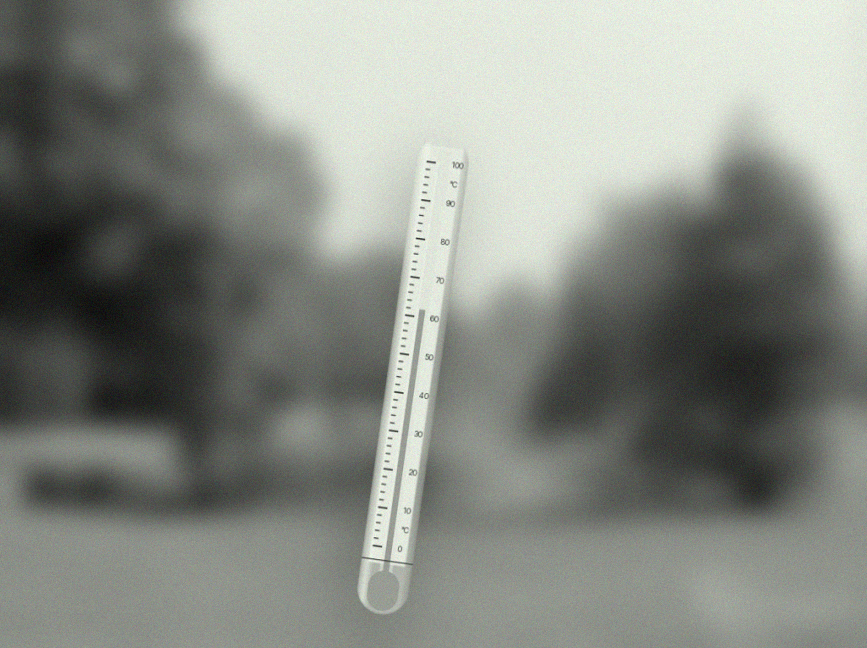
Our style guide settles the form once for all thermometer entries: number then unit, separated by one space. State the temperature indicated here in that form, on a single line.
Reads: 62 °C
